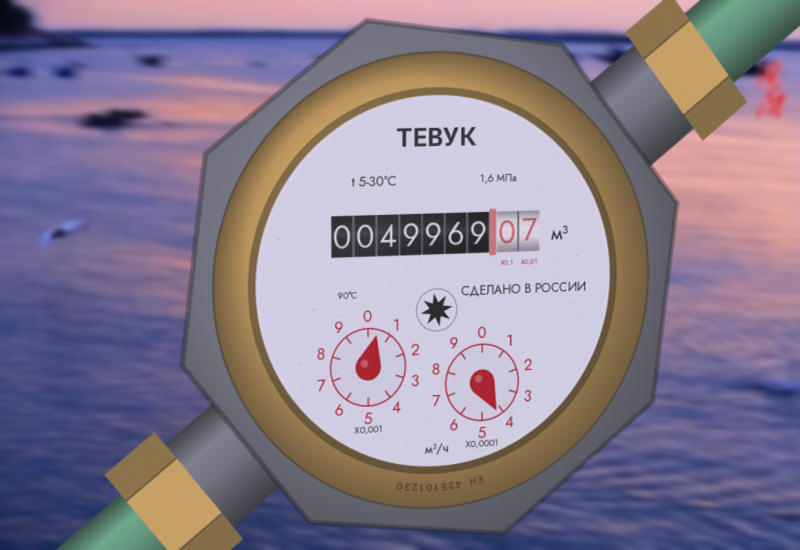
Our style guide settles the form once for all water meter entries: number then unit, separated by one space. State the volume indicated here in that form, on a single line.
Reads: 49969.0704 m³
